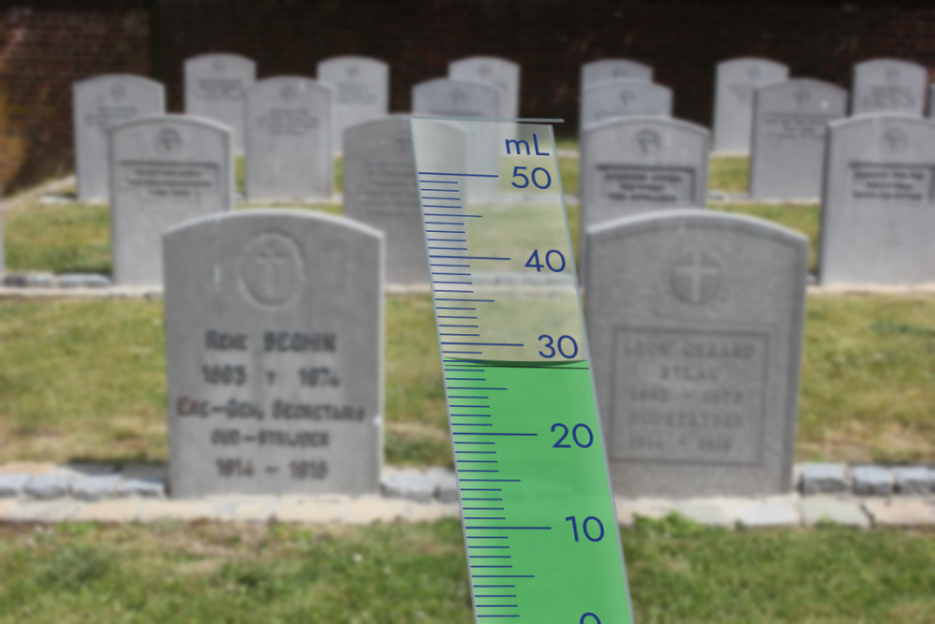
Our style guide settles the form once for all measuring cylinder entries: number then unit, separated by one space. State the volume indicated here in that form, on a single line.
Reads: 27.5 mL
